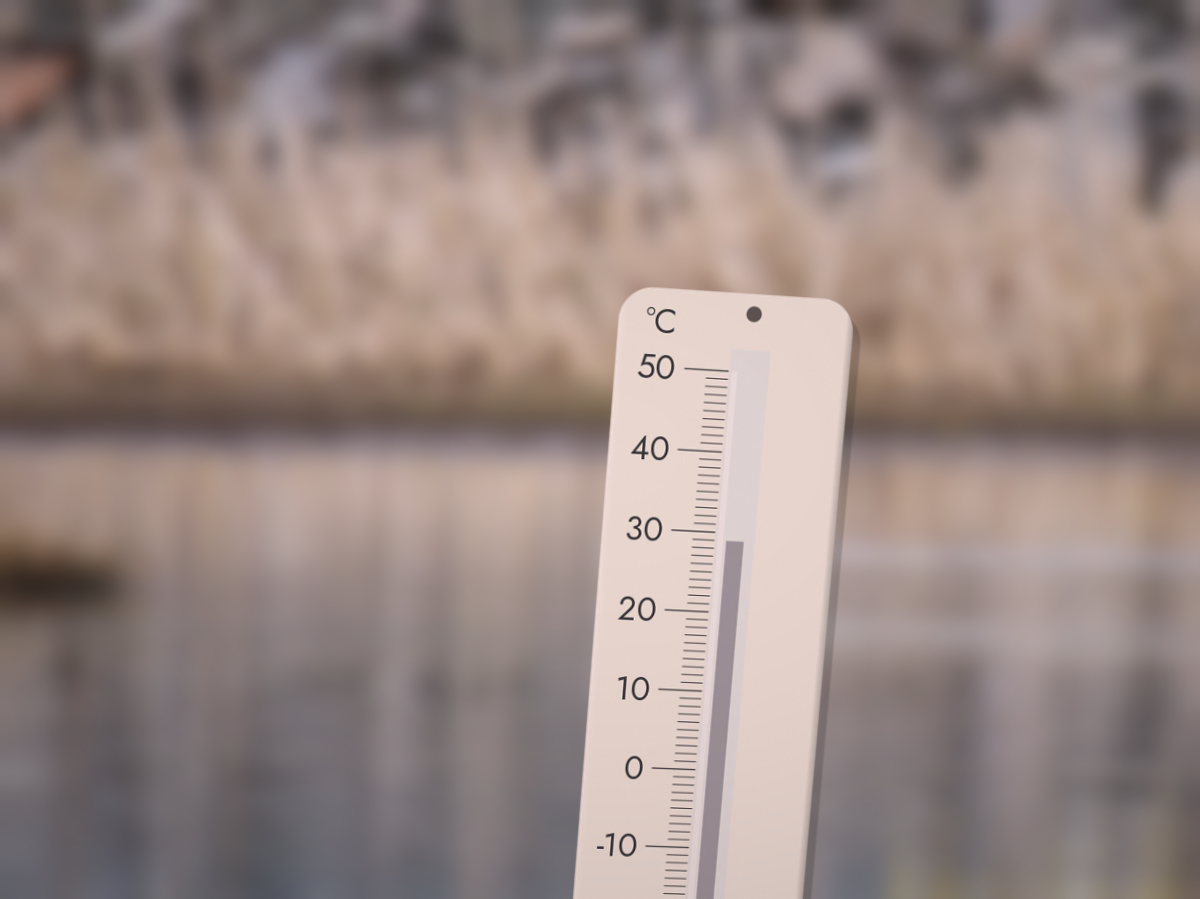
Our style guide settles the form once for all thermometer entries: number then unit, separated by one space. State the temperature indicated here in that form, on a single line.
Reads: 29 °C
